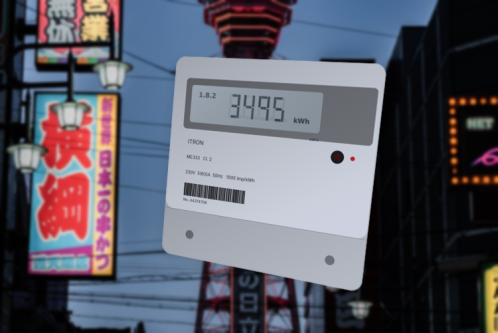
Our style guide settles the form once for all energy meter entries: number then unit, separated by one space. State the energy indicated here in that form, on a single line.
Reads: 3495 kWh
